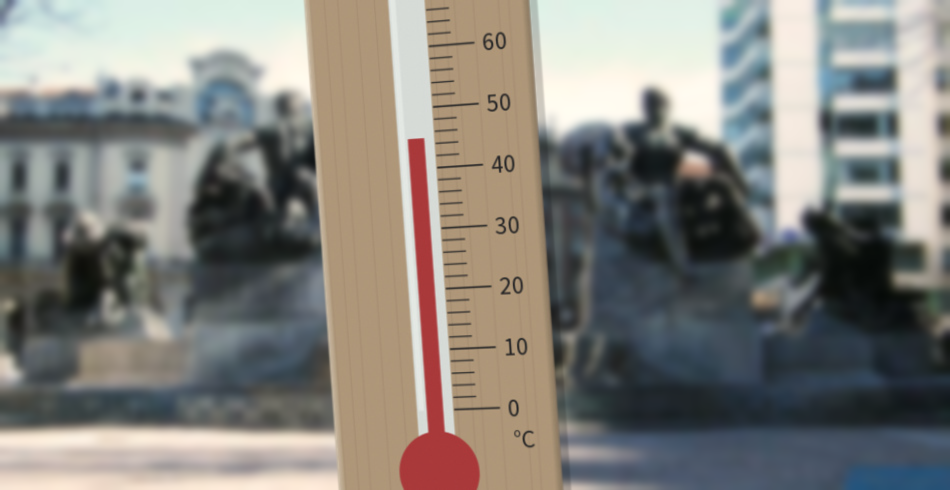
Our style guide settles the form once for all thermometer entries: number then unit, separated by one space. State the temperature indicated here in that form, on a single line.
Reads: 45 °C
